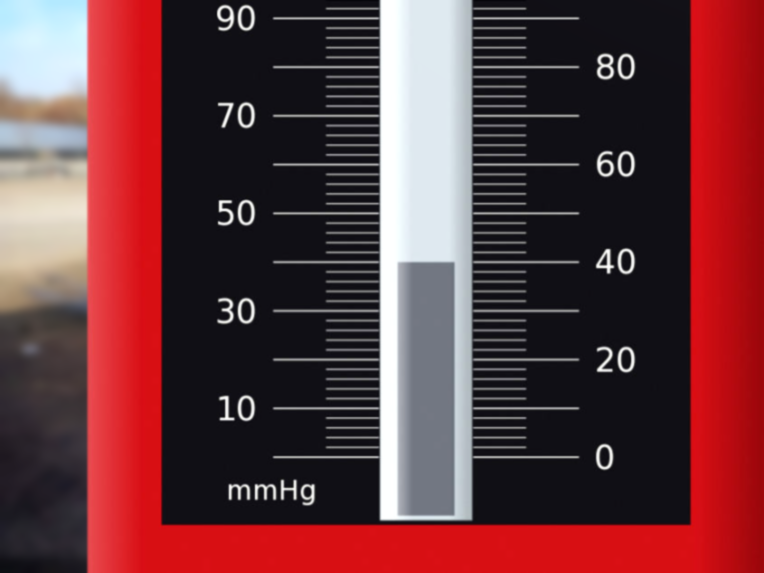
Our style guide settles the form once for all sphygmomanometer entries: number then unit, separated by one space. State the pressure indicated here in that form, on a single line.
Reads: 40 mmHg
